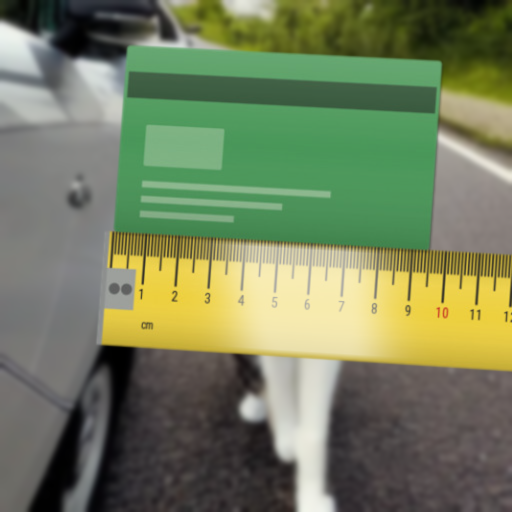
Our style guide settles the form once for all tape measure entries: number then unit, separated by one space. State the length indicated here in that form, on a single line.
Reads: 9.5 cm
